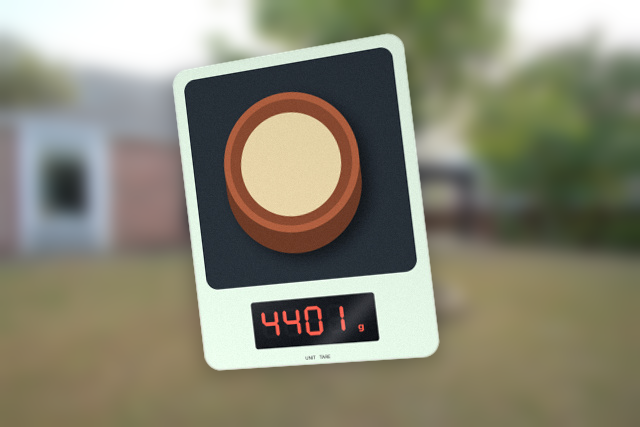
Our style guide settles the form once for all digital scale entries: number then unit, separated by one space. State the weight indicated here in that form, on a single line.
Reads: 4401 g
